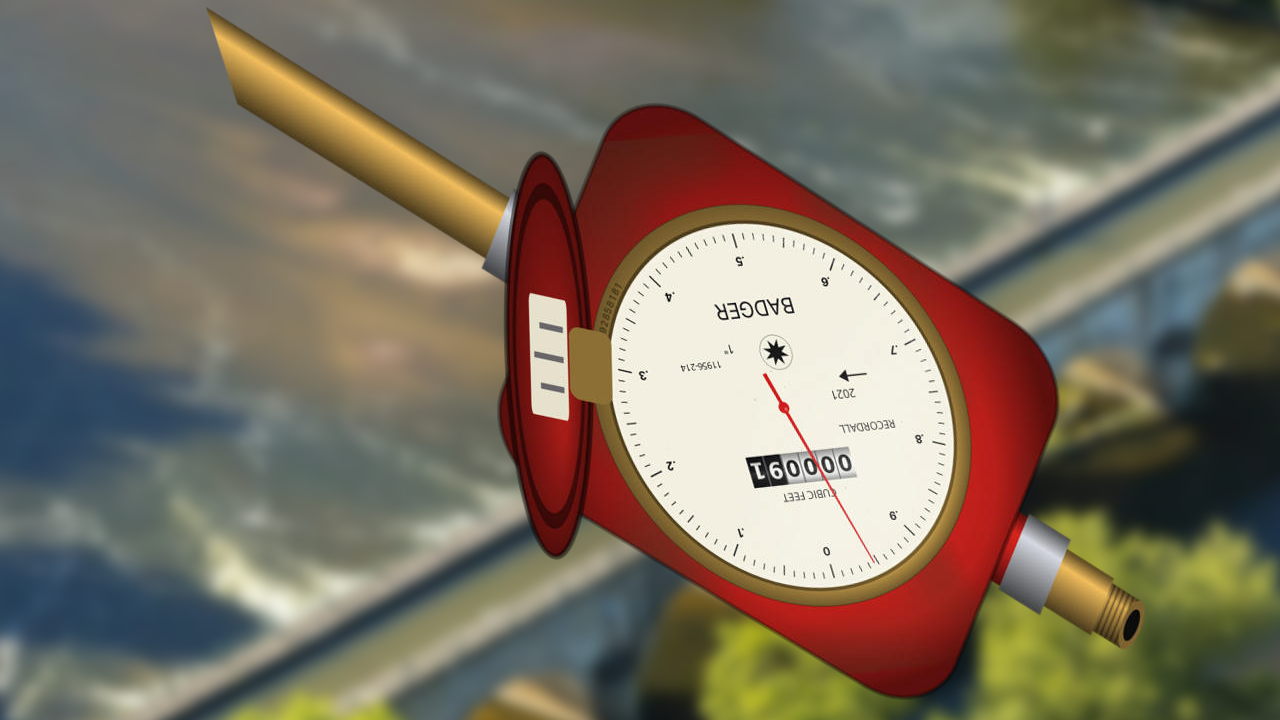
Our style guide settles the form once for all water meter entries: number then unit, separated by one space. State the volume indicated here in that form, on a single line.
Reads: 90.95 ft³
